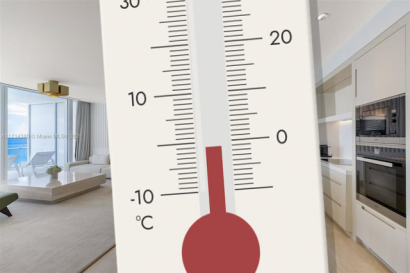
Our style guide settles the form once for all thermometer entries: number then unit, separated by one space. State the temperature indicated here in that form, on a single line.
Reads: -1 °C
